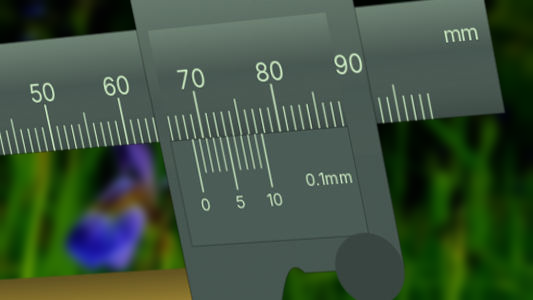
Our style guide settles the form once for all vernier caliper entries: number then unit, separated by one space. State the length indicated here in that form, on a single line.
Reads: 68.6 mm
